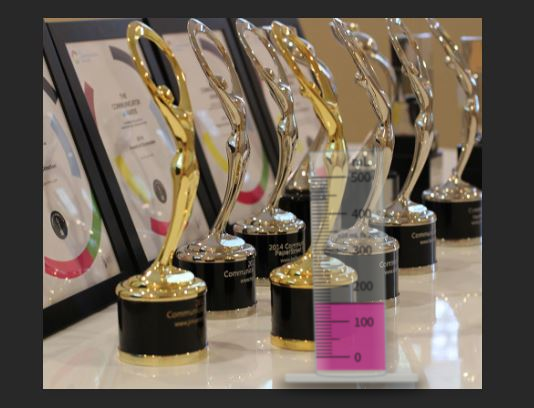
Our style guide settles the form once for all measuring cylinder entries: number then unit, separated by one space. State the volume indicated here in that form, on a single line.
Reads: 150 mL
